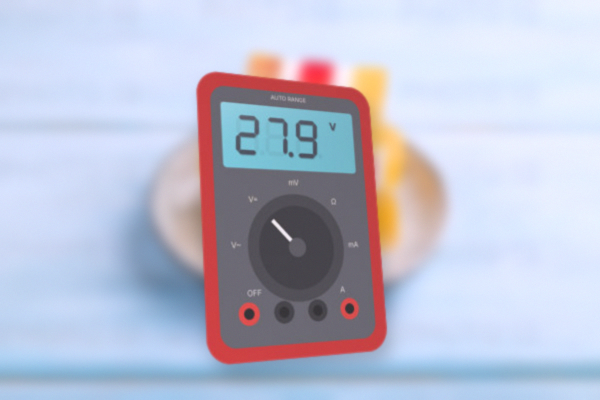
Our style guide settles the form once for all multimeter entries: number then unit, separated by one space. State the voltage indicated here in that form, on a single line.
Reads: 27.9 V
